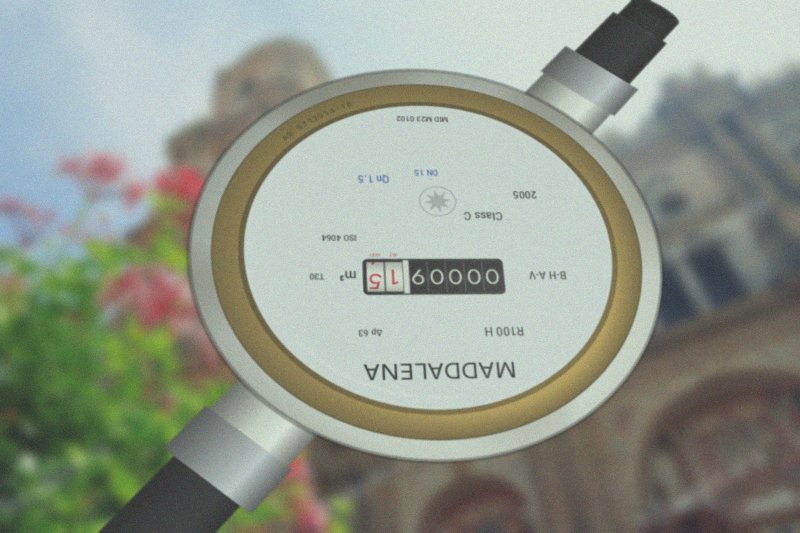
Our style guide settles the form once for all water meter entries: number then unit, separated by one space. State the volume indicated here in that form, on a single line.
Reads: 9.15 m³
